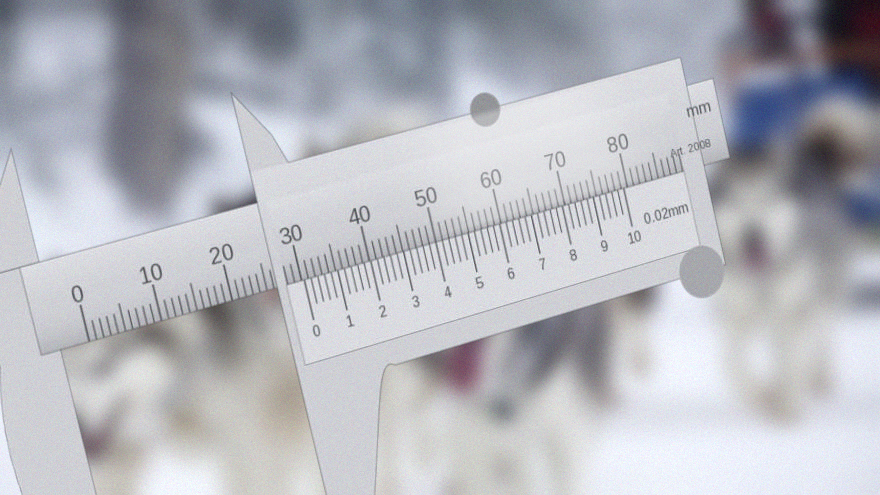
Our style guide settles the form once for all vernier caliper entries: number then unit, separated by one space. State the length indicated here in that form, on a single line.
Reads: 30.4 mm
